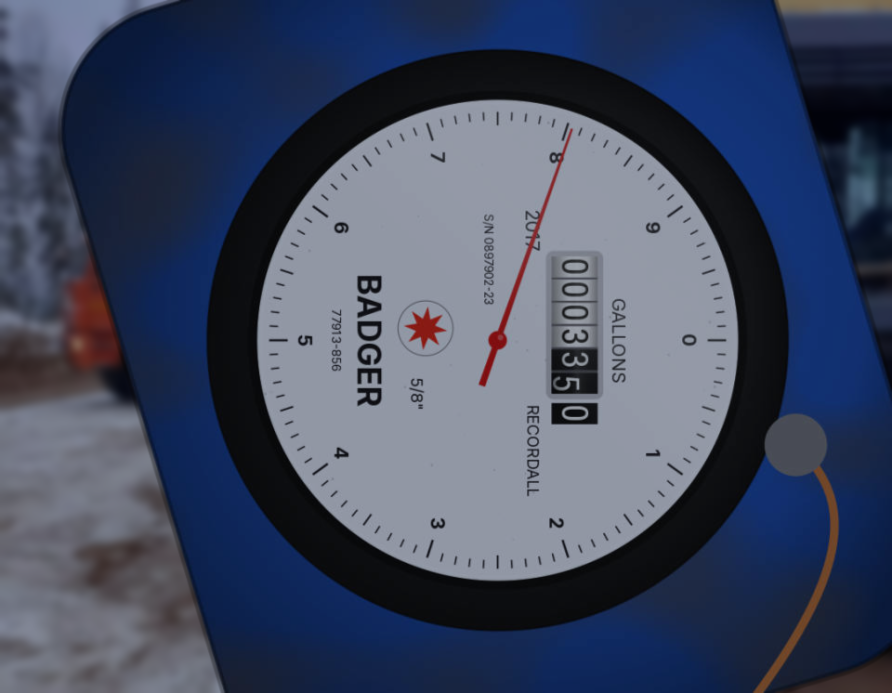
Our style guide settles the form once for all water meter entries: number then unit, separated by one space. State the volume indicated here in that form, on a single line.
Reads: 3348.0 gal
